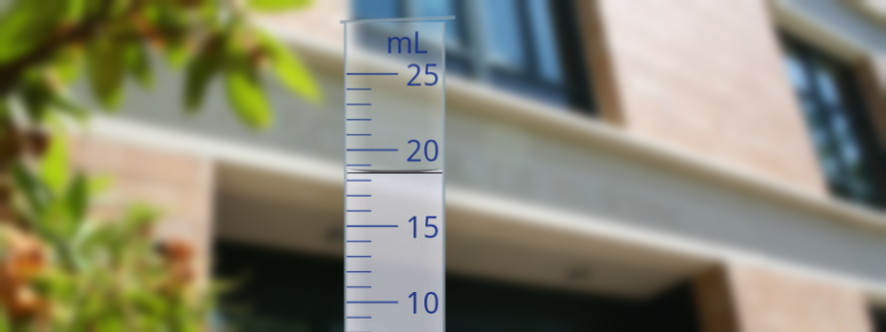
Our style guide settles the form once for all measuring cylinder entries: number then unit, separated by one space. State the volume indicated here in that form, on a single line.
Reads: 18.5 mL
